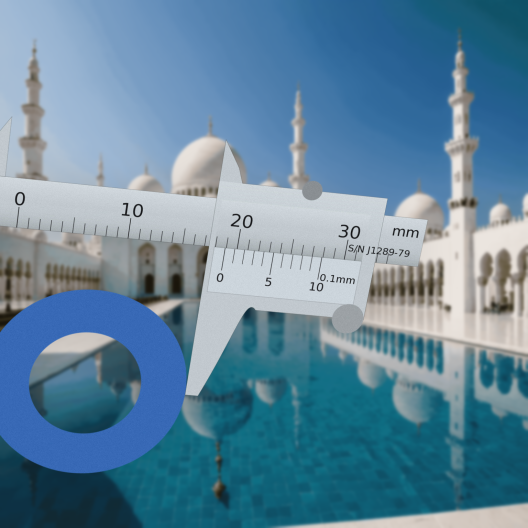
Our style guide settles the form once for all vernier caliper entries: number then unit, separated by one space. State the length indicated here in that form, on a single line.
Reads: 18.9 mm
